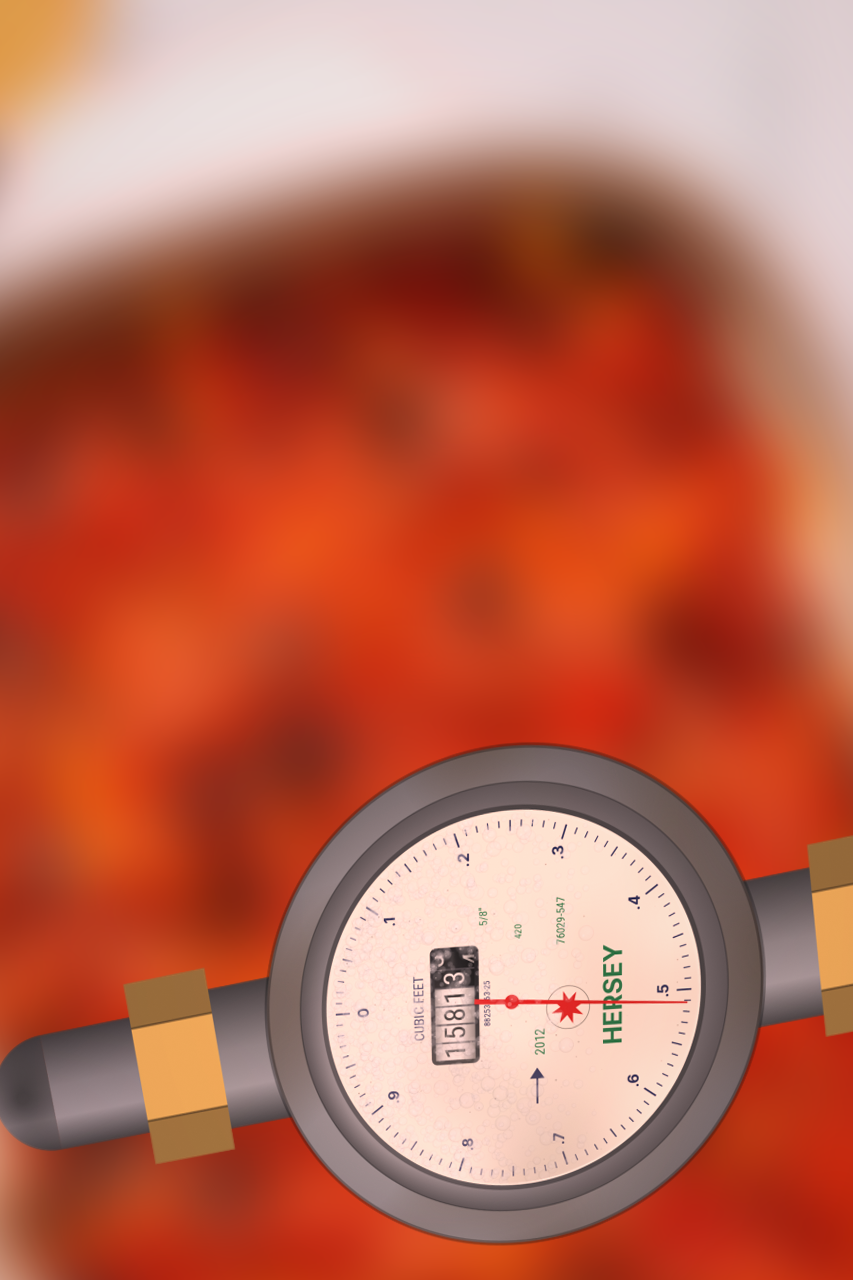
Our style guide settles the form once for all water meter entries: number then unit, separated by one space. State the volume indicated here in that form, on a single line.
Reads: 158133.51 ft³
